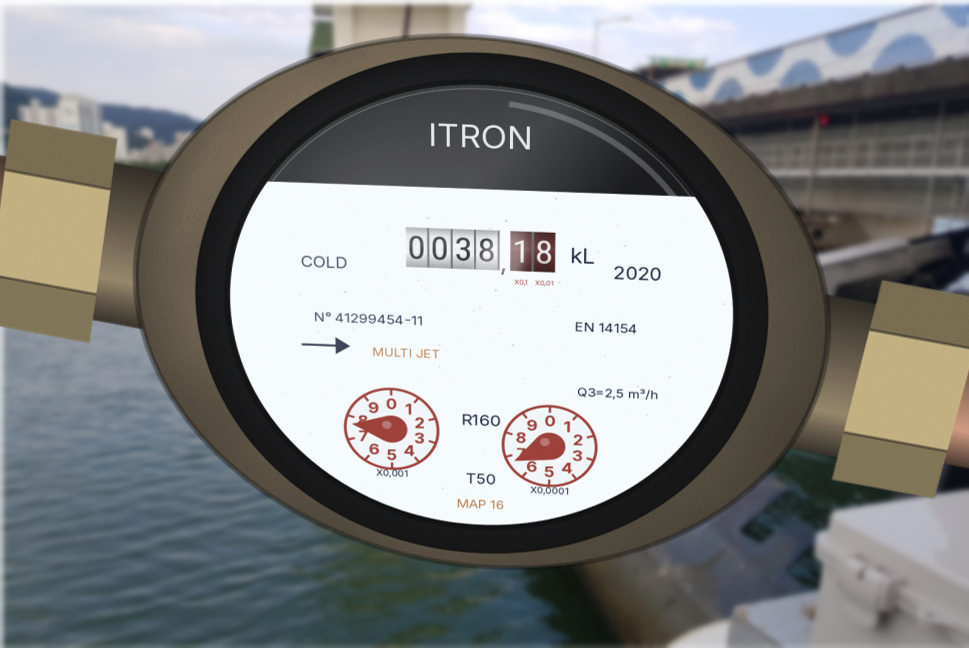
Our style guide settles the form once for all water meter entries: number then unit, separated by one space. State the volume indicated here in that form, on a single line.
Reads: 38.1876 kL
